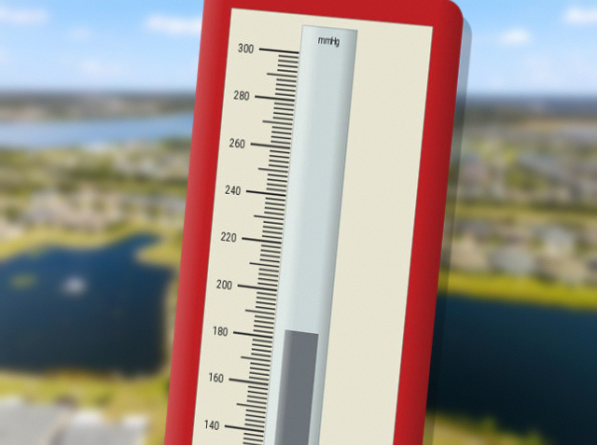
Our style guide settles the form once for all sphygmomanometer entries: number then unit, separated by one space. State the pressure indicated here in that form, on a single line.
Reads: 184 mmHg
